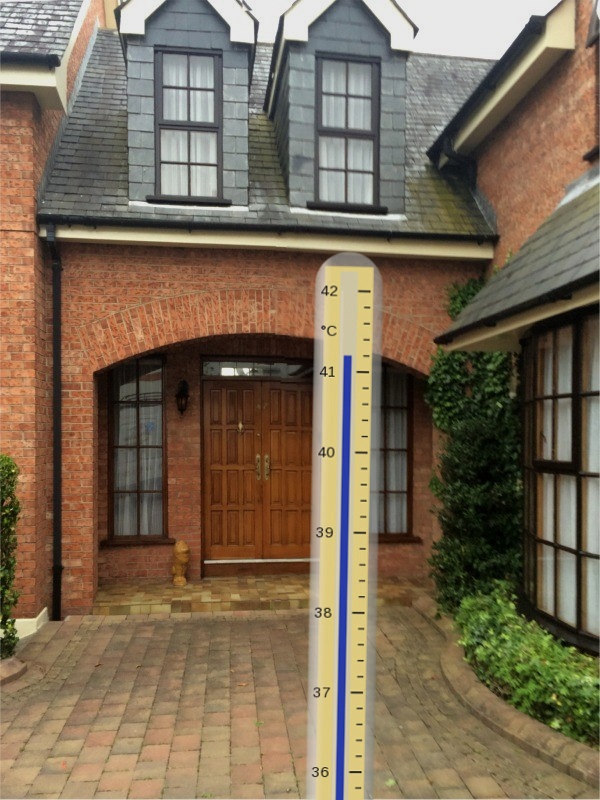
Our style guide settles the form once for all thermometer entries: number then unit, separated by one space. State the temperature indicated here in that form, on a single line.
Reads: 41.2 °C
